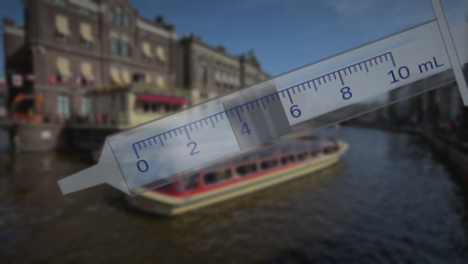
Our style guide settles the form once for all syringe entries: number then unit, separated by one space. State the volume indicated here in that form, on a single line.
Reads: 3.6 mL
